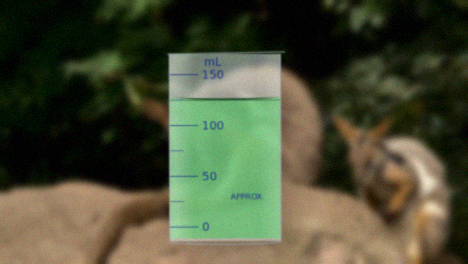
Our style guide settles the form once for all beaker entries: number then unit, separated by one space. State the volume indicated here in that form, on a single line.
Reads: 125 mL
